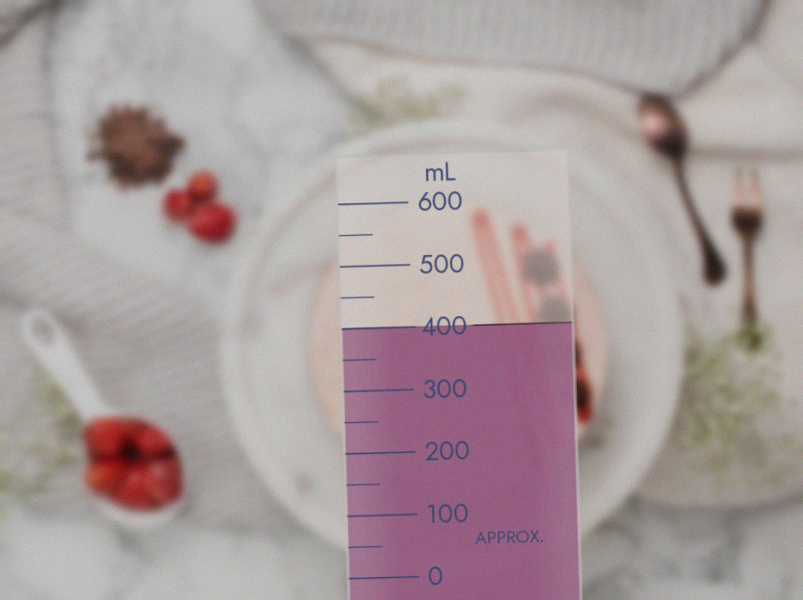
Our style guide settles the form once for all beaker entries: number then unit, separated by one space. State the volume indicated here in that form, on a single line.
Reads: 400 mL
